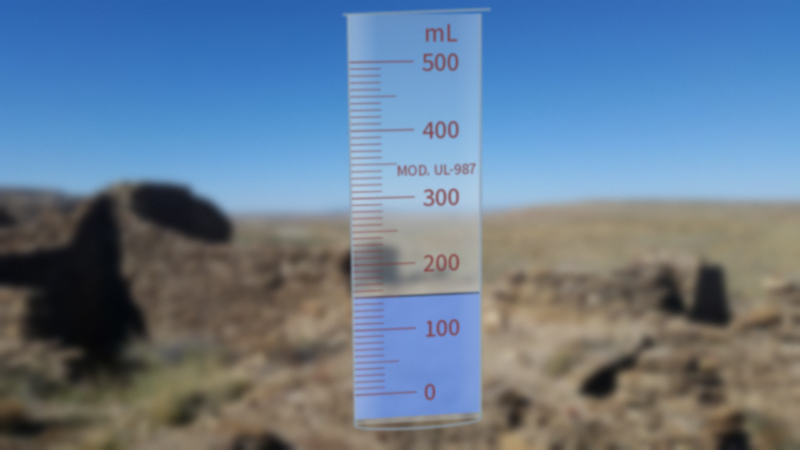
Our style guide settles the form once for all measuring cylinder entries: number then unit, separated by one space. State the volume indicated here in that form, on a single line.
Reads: 150 mL
